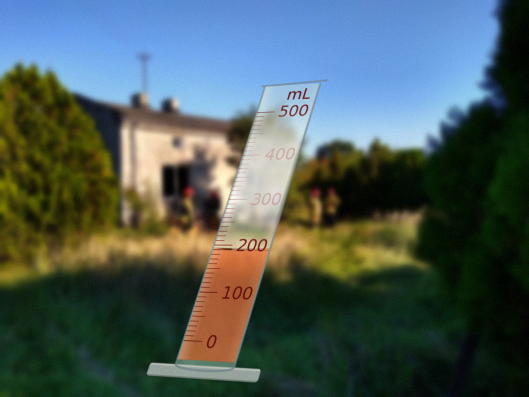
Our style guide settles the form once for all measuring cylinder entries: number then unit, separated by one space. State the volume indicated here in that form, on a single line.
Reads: 190 mL
